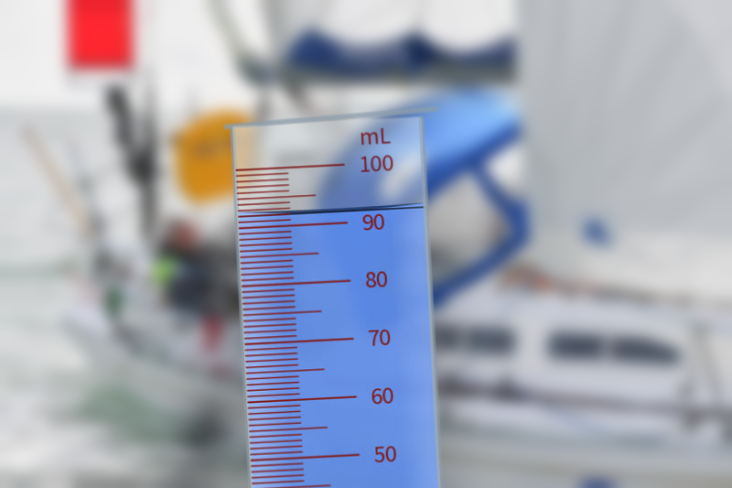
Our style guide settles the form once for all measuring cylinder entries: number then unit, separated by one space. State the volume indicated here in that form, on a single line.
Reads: 92 mL
